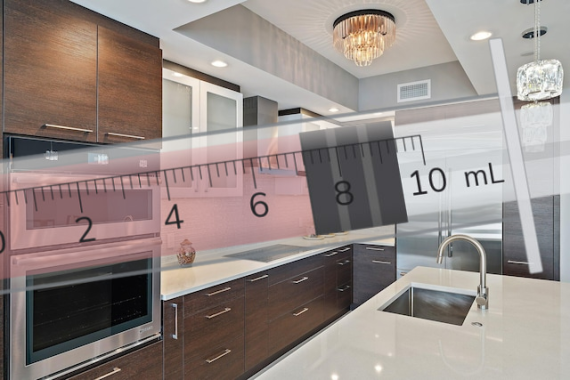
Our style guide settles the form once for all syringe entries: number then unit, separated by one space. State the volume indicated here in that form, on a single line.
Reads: 7.2 mL
